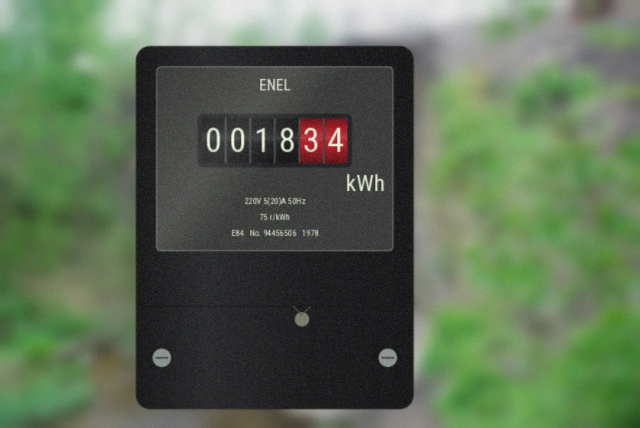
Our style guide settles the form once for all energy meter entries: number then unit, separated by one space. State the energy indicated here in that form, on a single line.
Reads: 18.34 kWh
